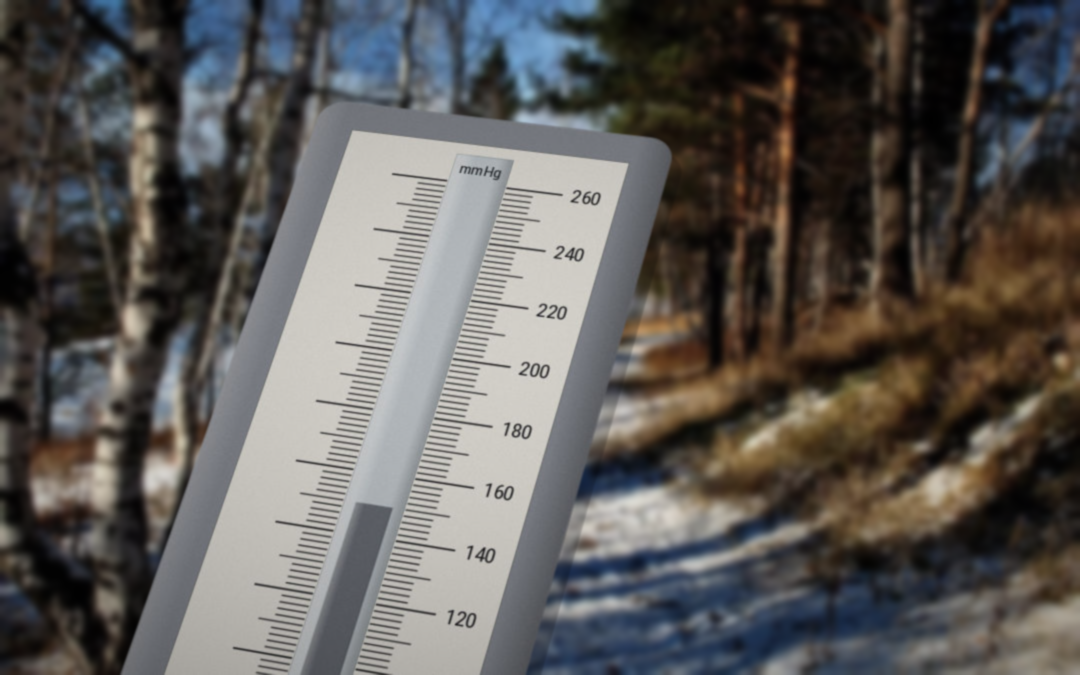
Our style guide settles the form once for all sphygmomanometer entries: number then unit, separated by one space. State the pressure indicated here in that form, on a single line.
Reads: 150 mmHg
